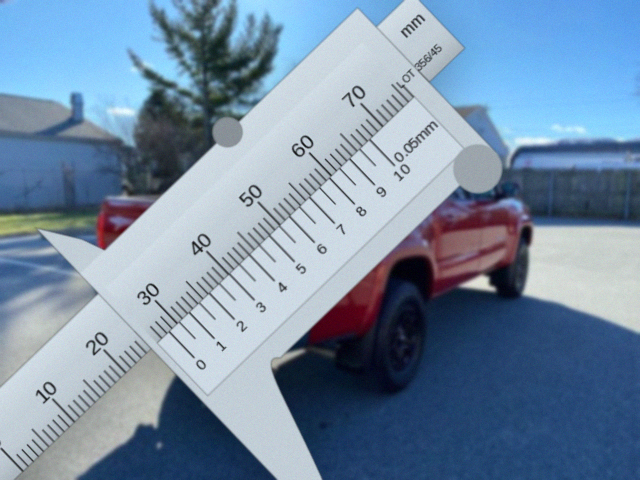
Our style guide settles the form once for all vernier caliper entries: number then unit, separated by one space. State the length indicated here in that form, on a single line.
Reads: 28.4 mm
